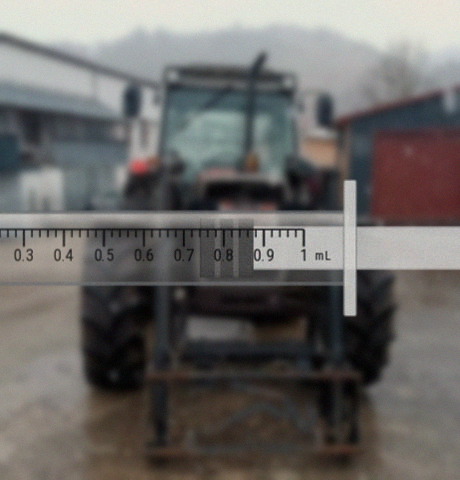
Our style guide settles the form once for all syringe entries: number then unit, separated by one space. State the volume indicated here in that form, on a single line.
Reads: 0.74 mL
